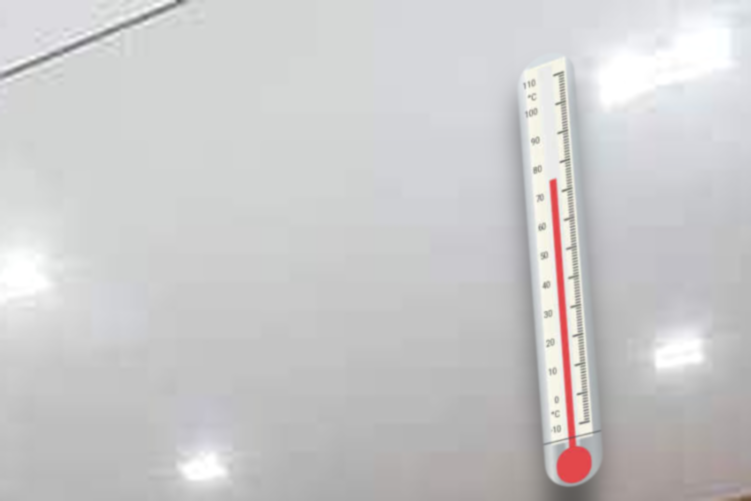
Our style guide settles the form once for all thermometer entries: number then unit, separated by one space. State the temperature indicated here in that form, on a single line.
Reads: 75 °C
